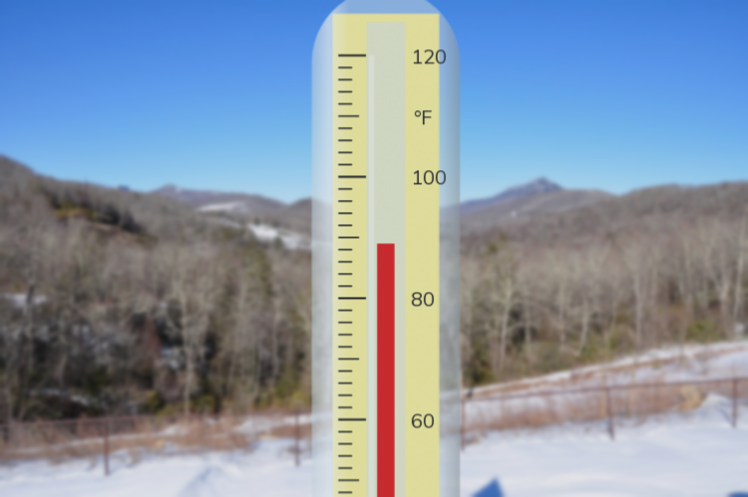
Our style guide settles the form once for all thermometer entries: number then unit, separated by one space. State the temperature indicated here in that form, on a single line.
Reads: 89 °F
